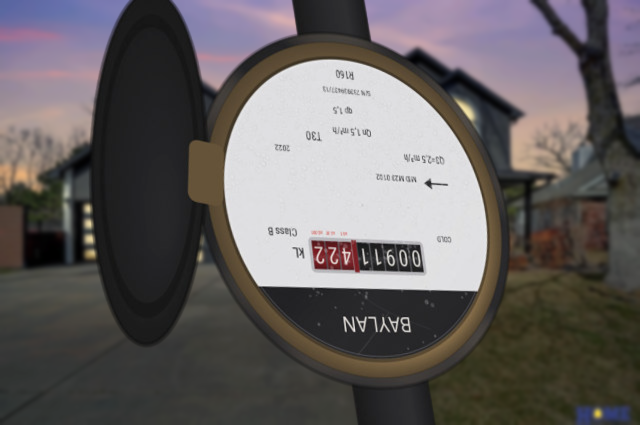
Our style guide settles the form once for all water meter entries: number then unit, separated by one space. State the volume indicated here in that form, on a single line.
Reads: 911.422 kL
